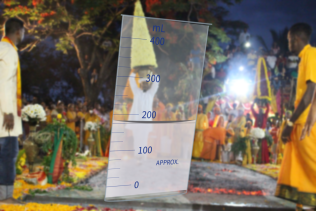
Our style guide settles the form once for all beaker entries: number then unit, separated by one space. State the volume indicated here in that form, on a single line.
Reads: 175 mL
